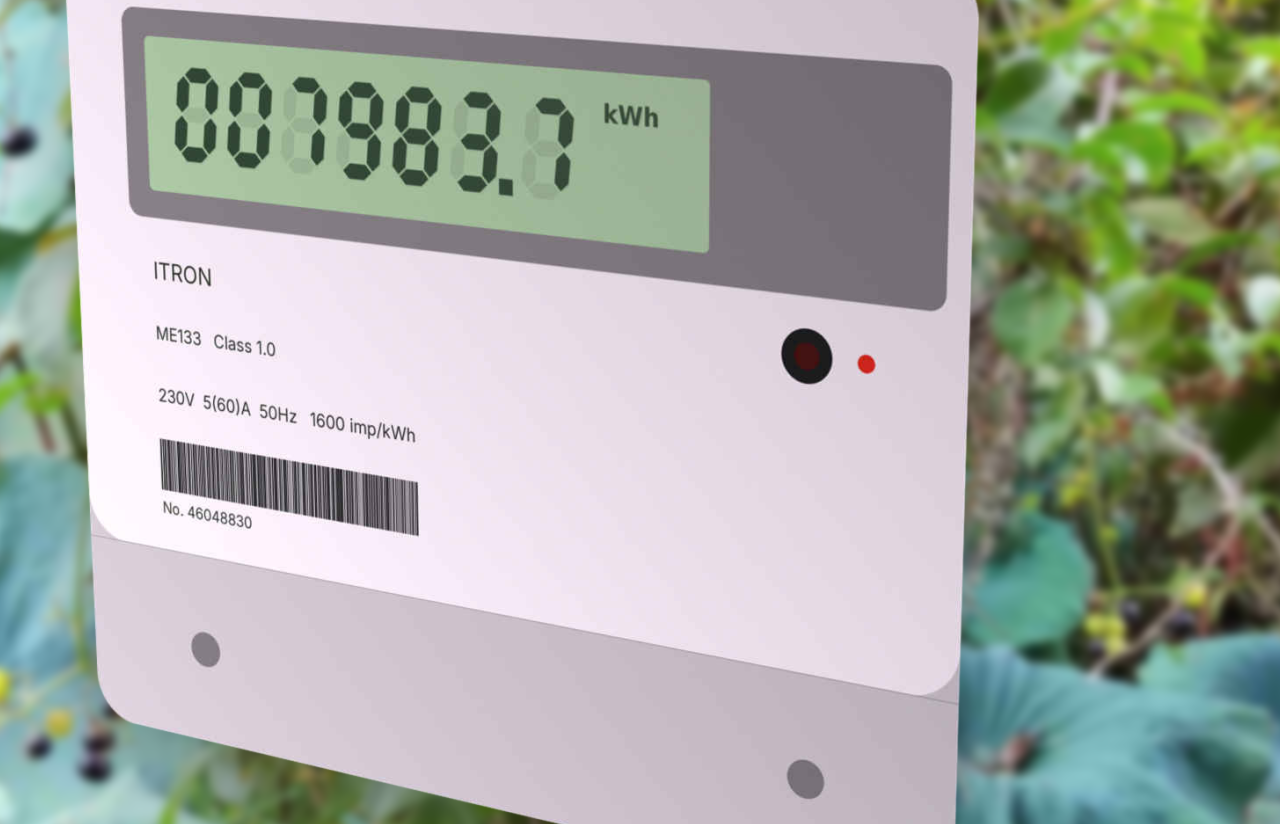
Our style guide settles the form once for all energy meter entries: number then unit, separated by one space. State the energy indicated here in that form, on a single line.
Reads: 7983.7 kWh
